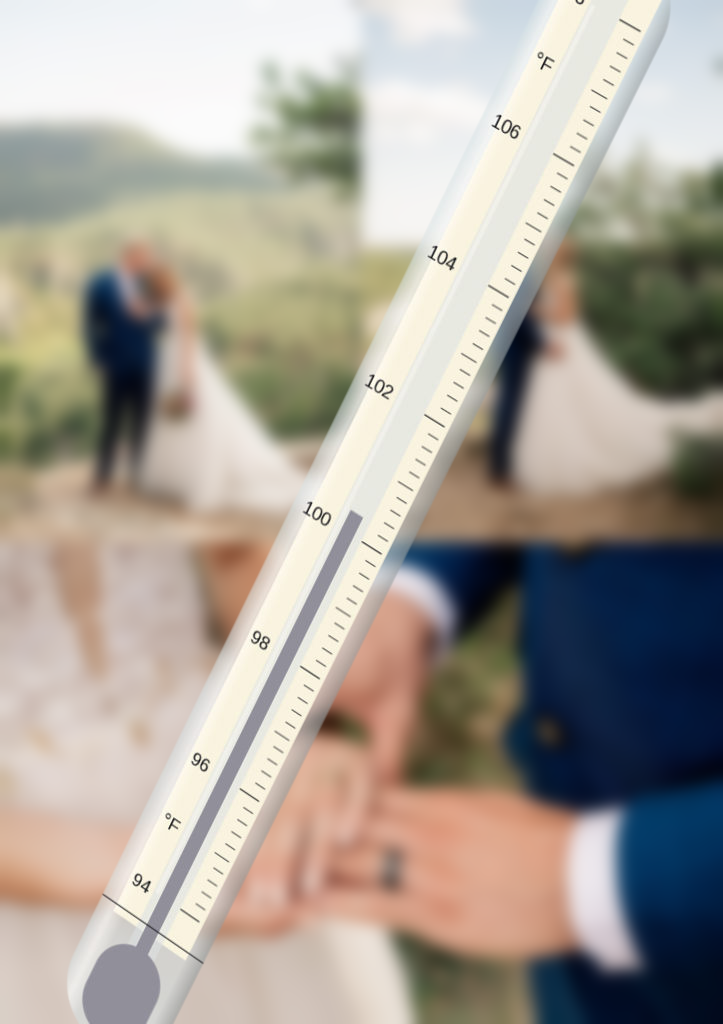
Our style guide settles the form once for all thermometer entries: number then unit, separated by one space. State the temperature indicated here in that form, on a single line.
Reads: 100.3 °F
